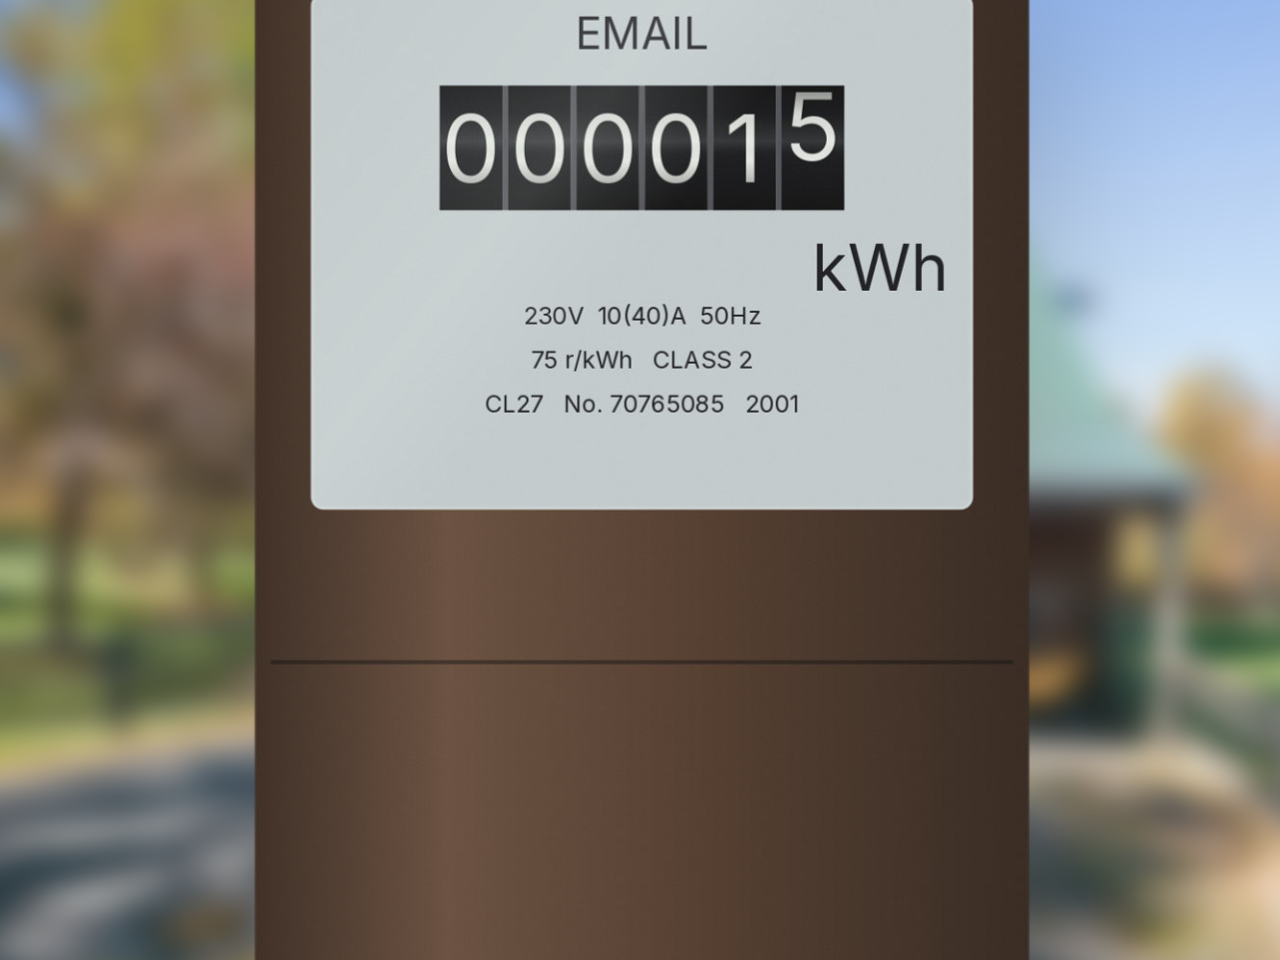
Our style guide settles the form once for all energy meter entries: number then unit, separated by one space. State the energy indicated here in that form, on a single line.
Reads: 15 kWh
